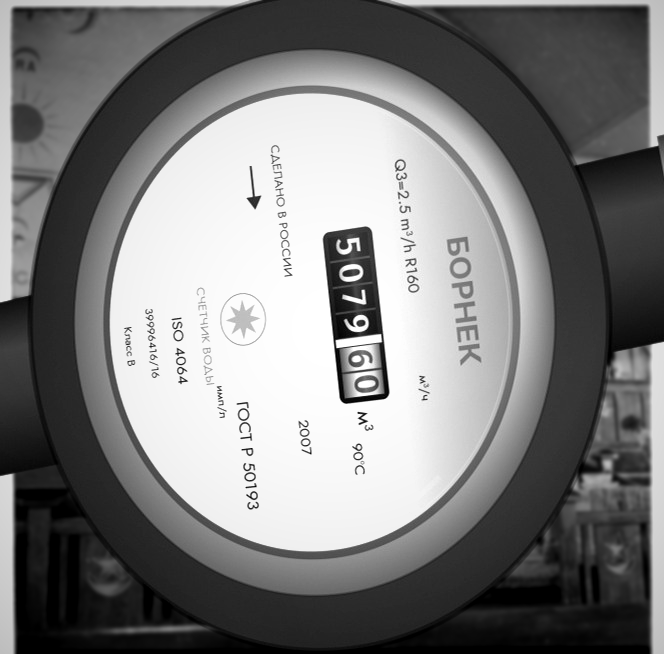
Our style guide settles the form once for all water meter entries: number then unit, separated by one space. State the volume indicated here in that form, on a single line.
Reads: 5079.60 m³
